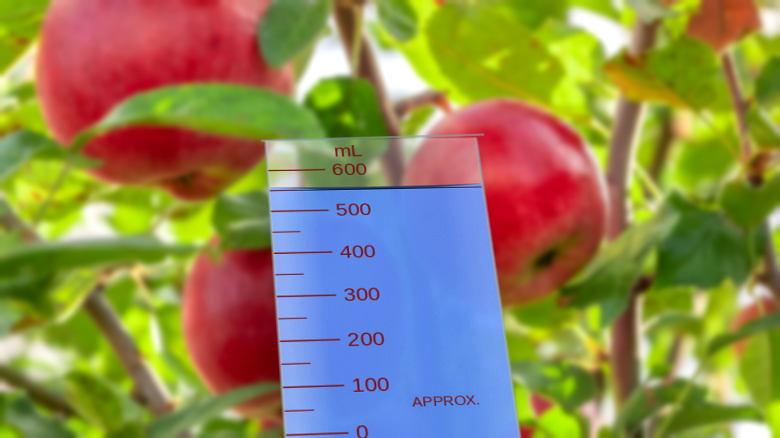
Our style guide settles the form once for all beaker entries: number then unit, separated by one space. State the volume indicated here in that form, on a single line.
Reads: 550 mL
